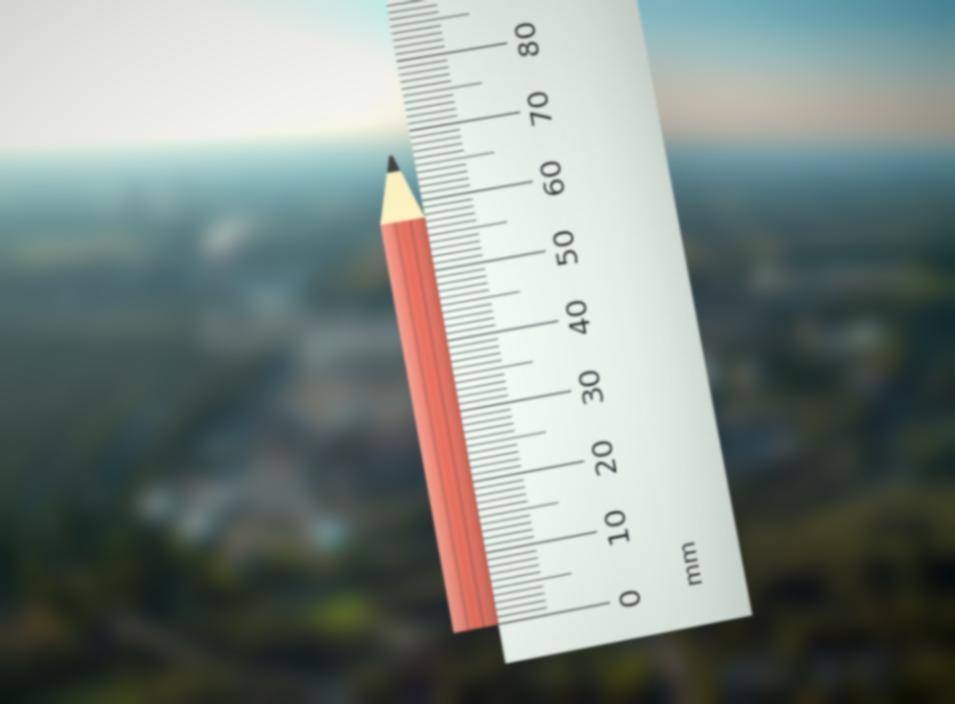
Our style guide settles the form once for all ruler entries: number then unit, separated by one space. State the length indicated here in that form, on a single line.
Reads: 67 mm
